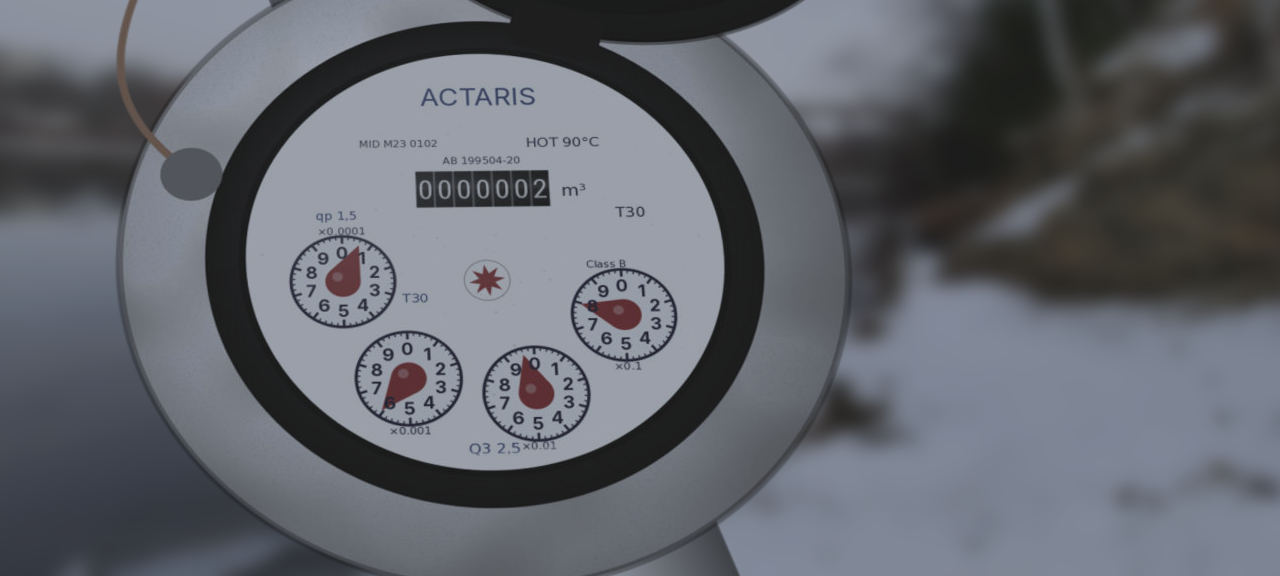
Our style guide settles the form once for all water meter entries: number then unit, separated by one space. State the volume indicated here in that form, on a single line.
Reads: 2.7960 m³
